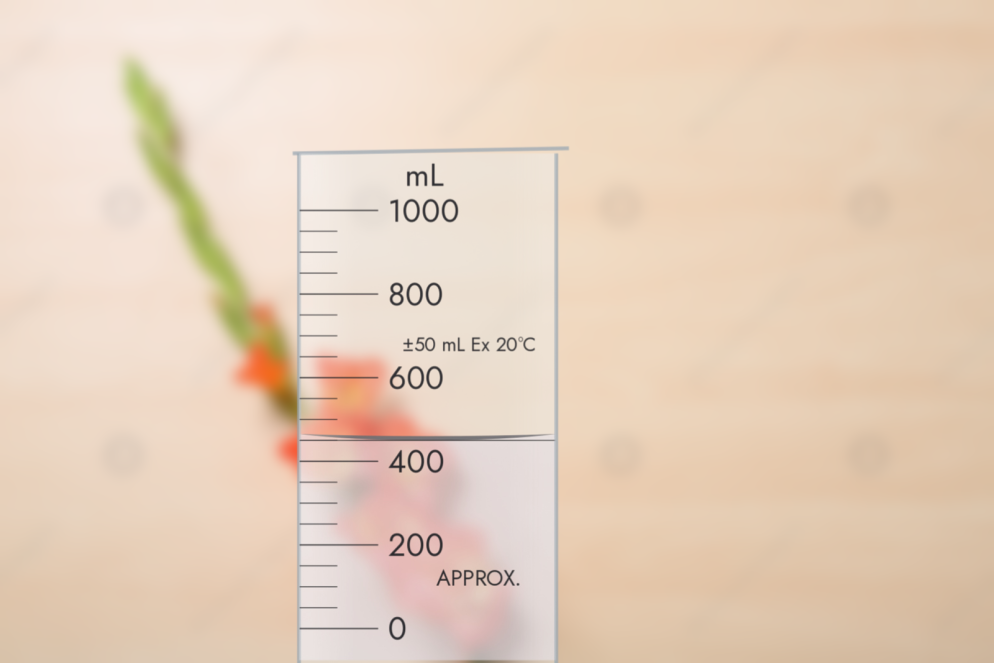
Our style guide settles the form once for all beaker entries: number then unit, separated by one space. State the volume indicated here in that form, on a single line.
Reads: 450 mL
